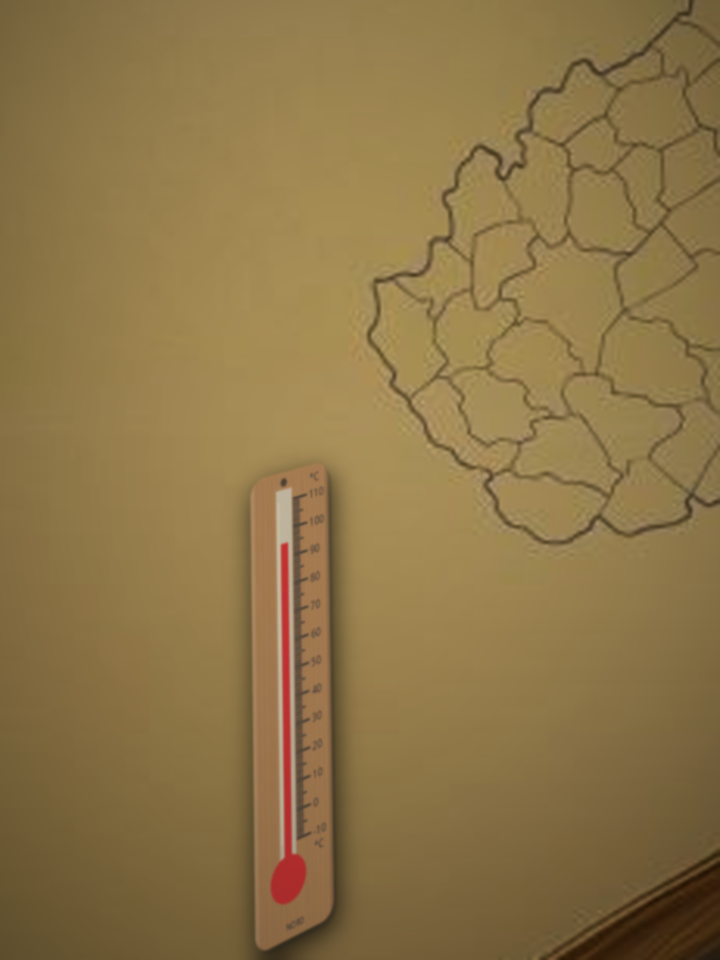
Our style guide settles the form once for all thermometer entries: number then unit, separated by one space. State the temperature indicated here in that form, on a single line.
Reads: 95 °C
